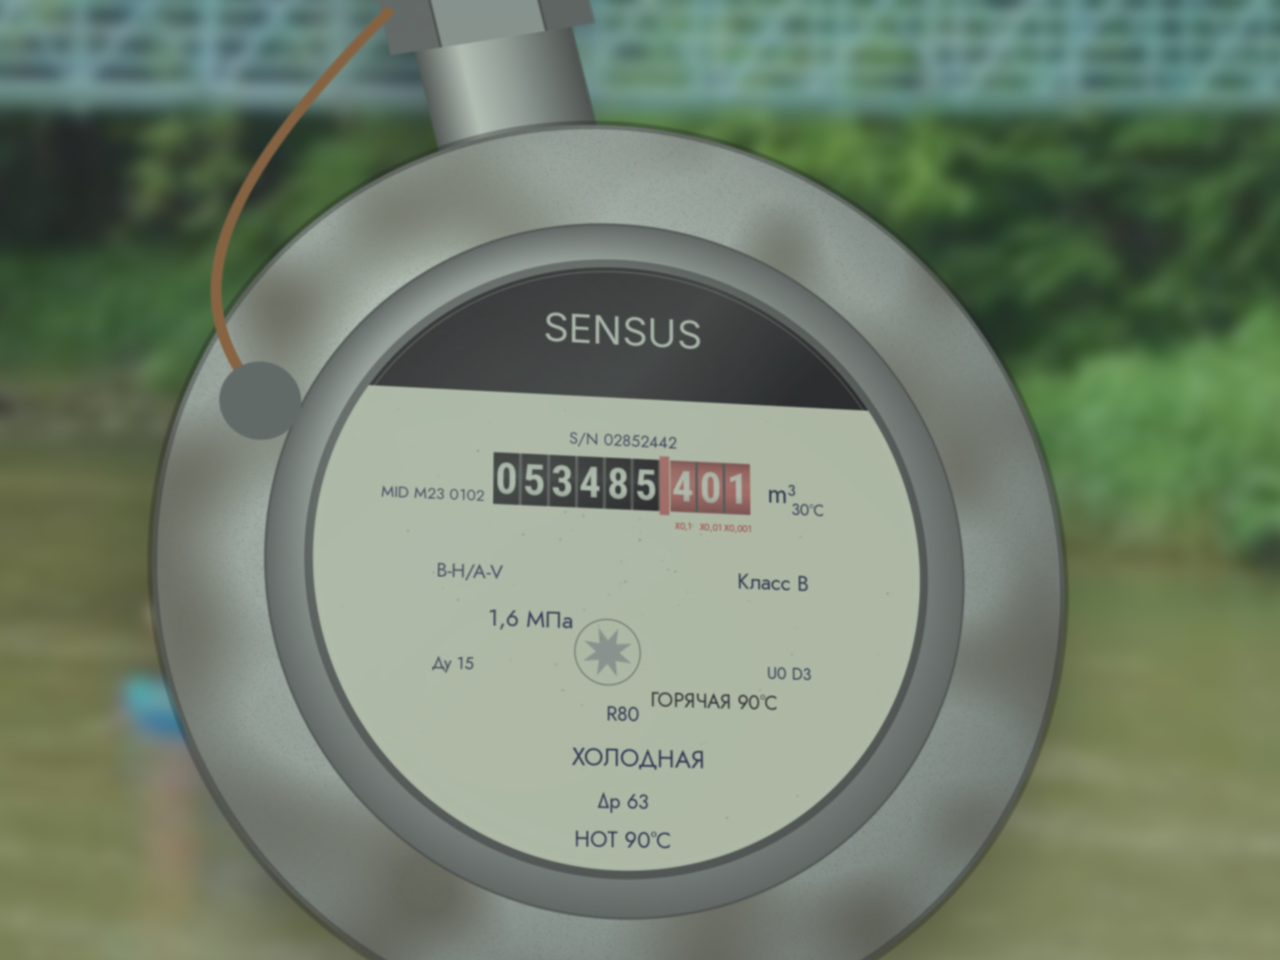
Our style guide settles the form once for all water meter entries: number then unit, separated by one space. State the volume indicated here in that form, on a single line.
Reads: 53485.401 m³
